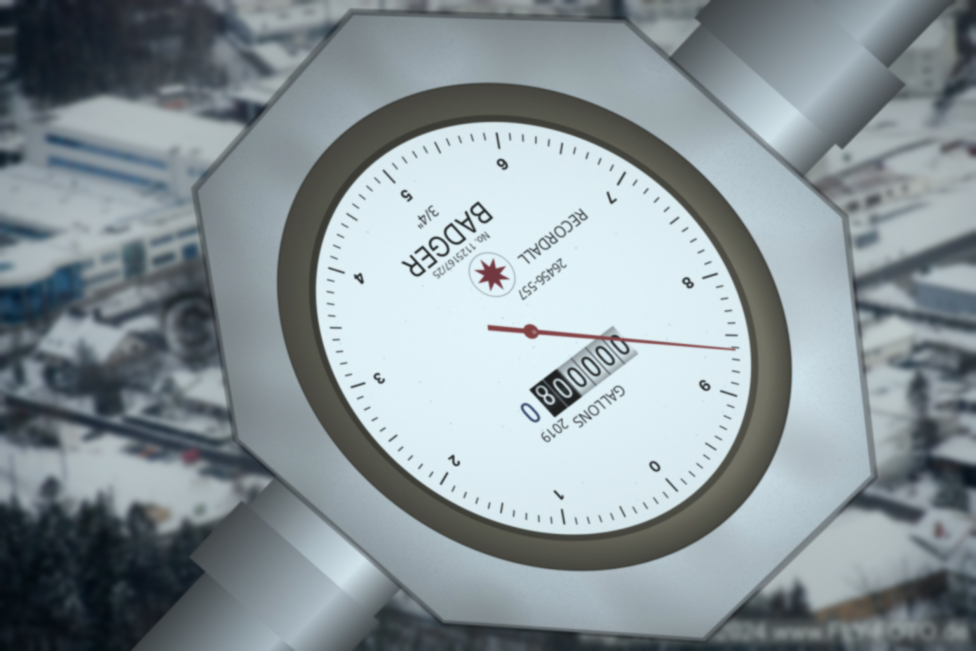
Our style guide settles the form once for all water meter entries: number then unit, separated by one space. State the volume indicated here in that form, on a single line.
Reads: 78.6 gal
